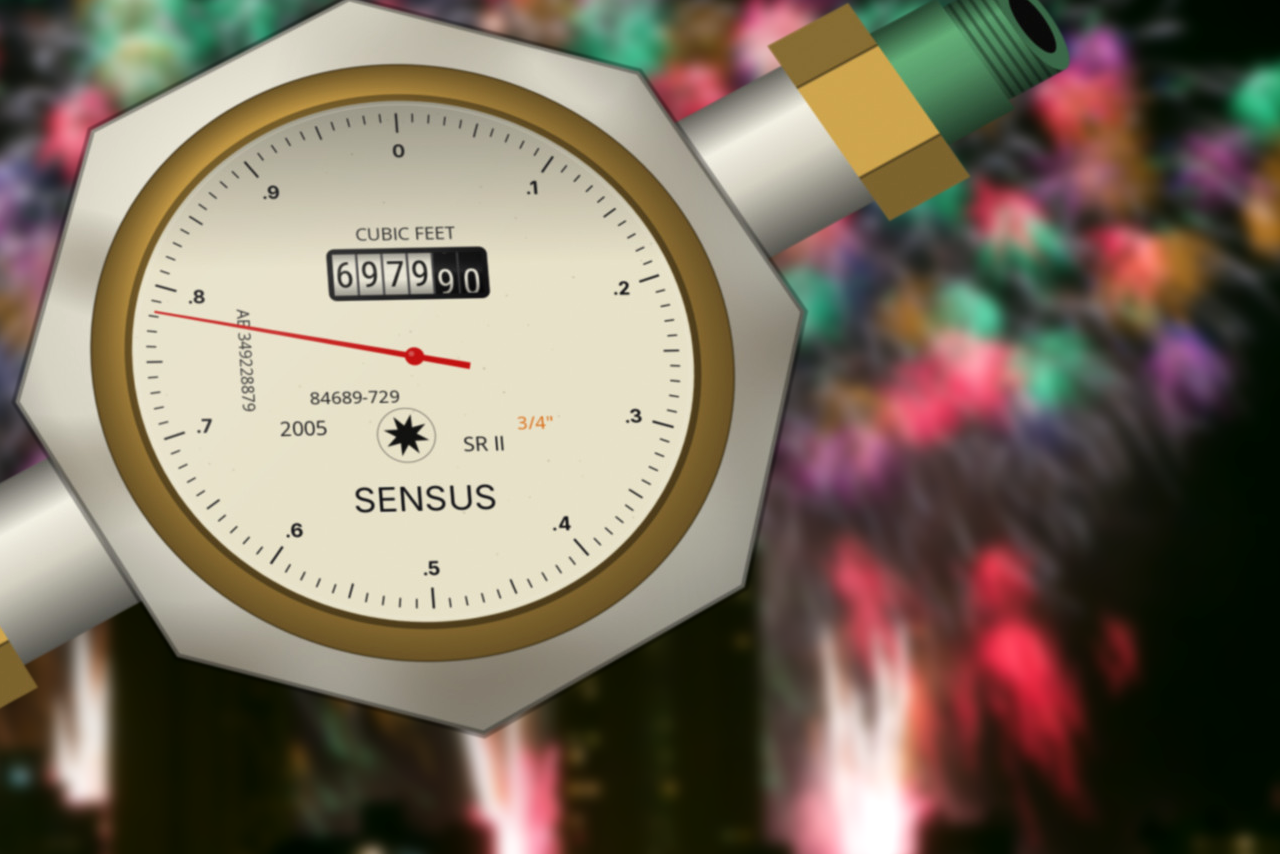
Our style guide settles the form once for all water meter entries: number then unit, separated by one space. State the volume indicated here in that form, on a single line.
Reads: 697989.78 ft³
